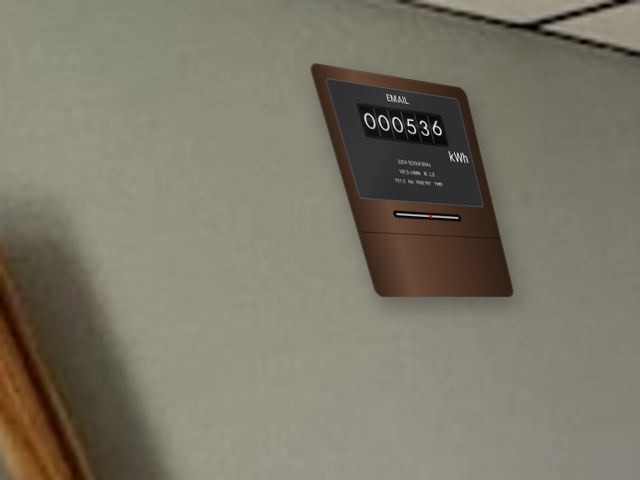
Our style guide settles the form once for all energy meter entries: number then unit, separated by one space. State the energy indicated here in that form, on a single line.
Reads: 536 kWh
